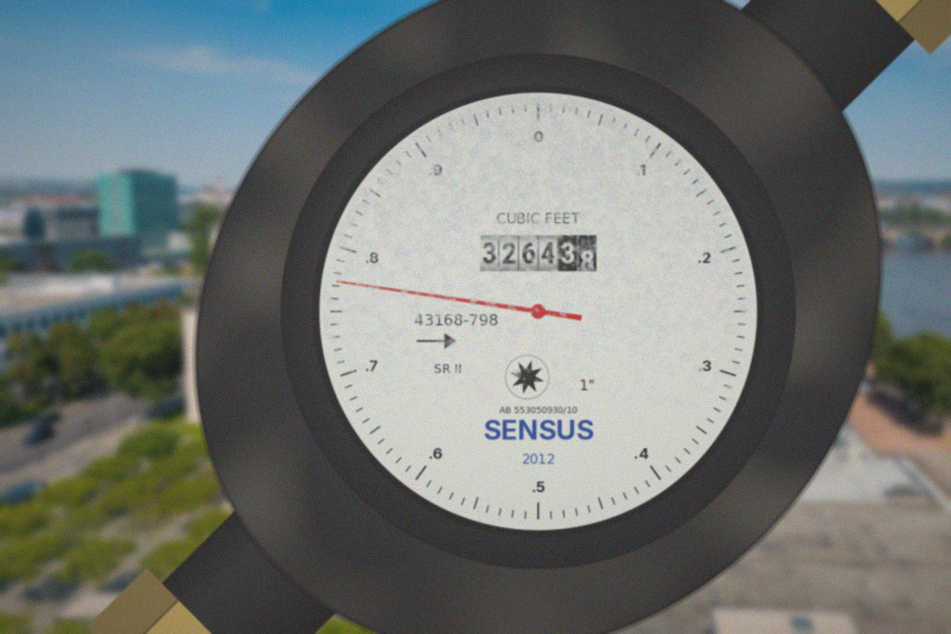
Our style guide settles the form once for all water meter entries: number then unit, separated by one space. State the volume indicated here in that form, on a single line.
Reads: 326437.77 ft³
